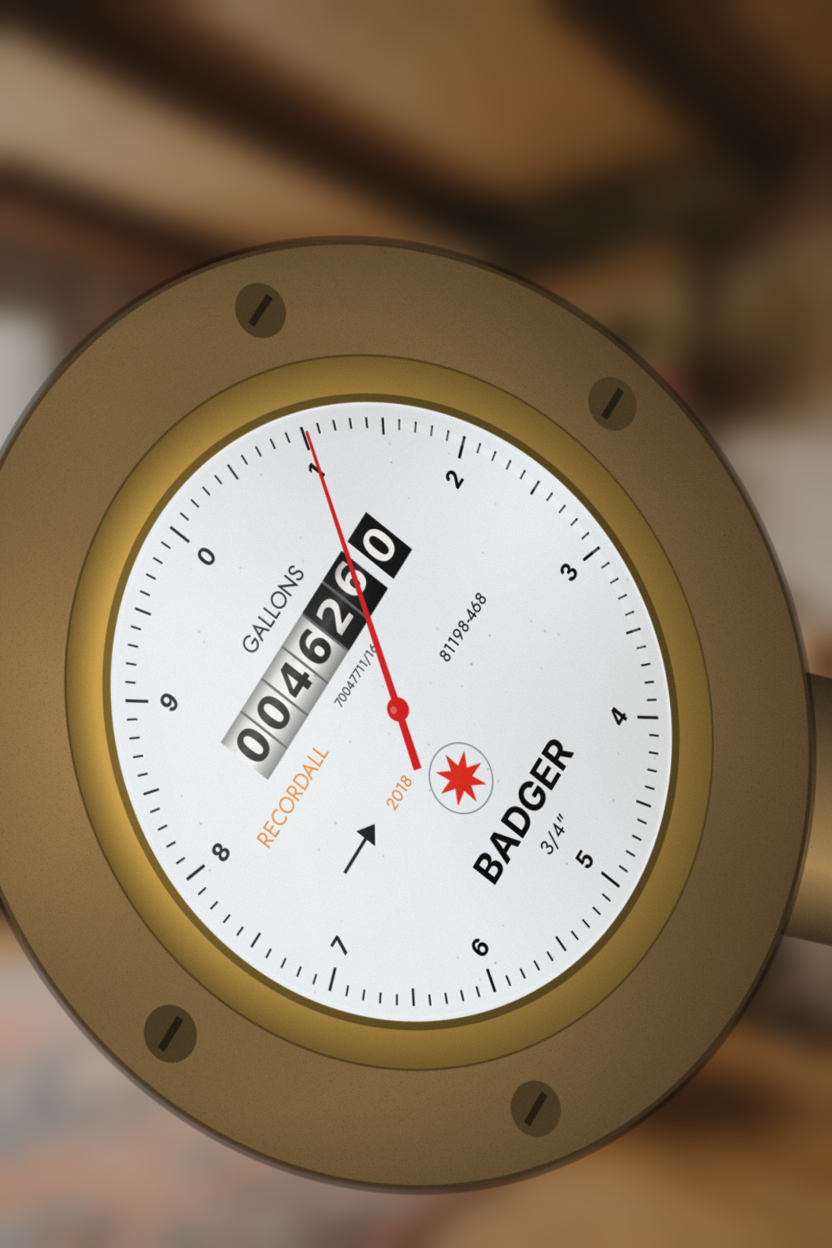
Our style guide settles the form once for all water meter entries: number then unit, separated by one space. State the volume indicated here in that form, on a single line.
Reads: 46261.0 gal
